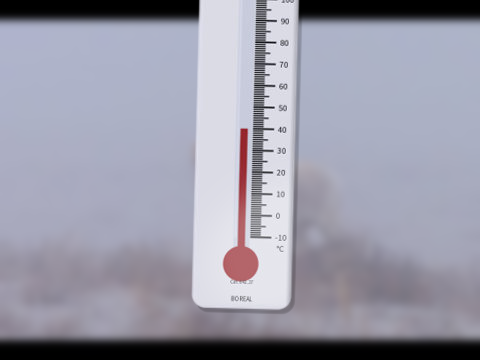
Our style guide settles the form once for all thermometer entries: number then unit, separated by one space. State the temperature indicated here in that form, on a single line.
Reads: 40 °C
